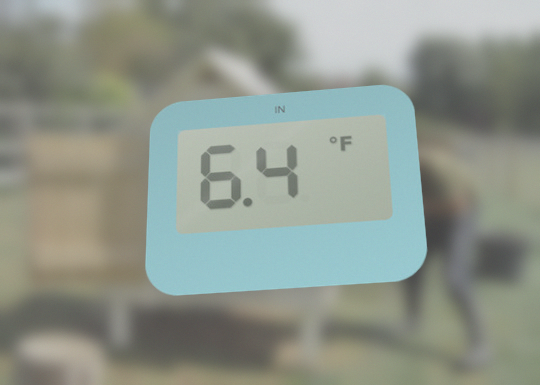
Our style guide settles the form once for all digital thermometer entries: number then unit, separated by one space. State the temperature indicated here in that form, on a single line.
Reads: 6.4 °F
